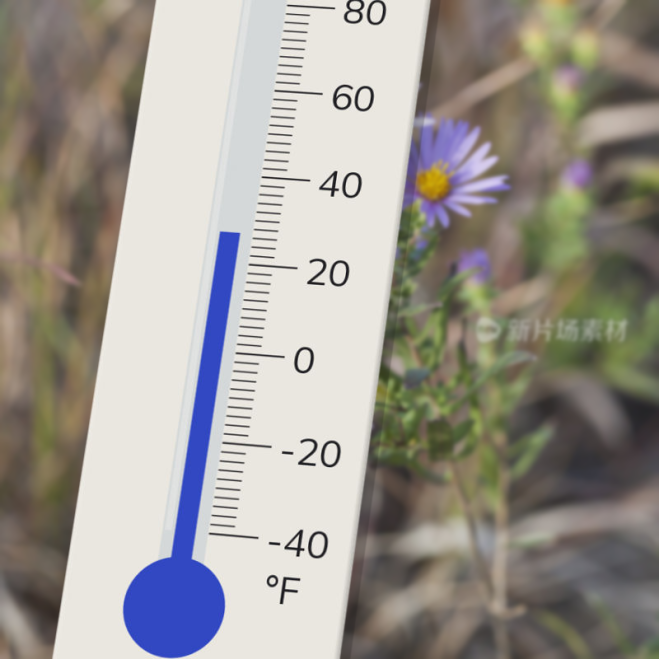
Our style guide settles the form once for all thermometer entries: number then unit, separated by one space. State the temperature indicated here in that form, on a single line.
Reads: 27 °F
